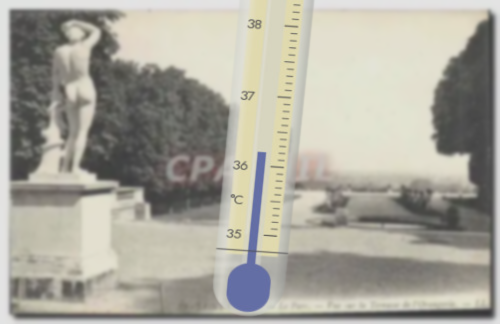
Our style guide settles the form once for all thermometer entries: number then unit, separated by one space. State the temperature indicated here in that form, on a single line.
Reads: 36.2 °C
